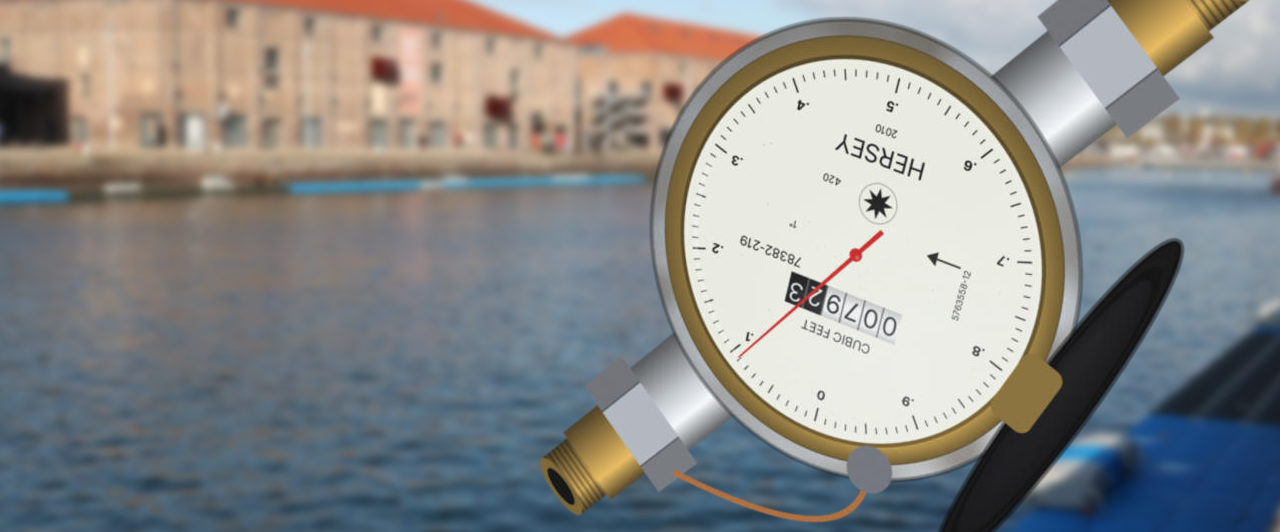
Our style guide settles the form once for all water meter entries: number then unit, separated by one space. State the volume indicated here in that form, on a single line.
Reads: 7923.09 ft³
